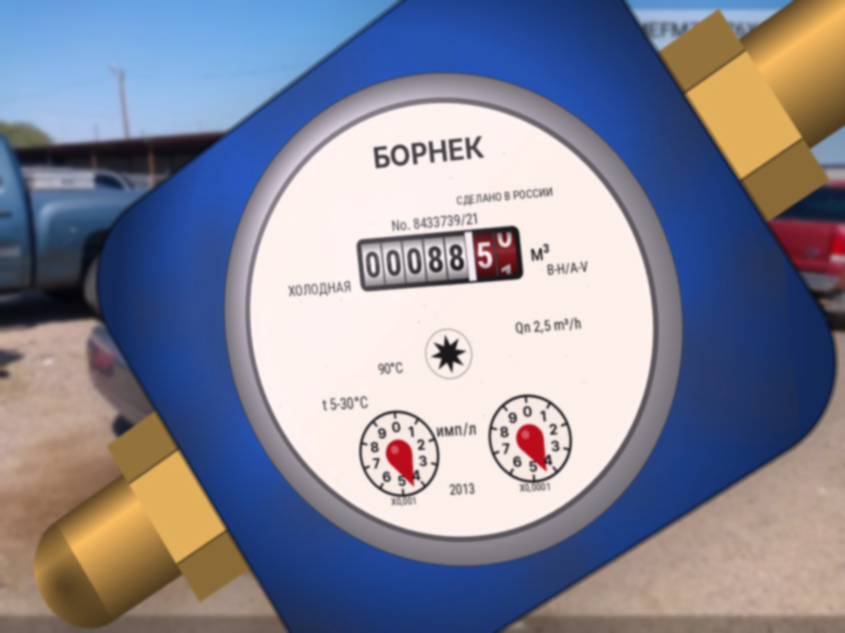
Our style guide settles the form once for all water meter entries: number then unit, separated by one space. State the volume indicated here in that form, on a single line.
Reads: 88.5044 m³
